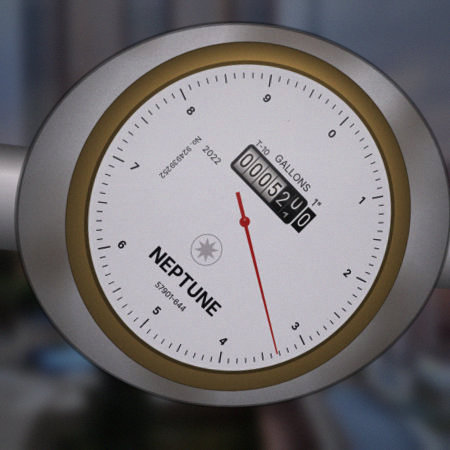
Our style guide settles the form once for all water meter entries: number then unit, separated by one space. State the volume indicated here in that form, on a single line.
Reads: 5203.3 gal
